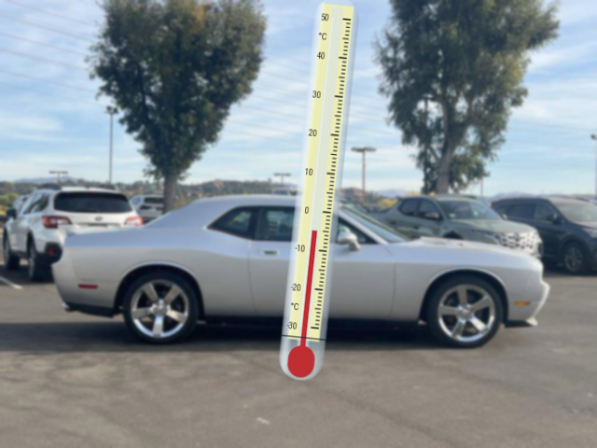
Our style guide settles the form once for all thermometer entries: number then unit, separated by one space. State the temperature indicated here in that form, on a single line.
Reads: -5 °C
